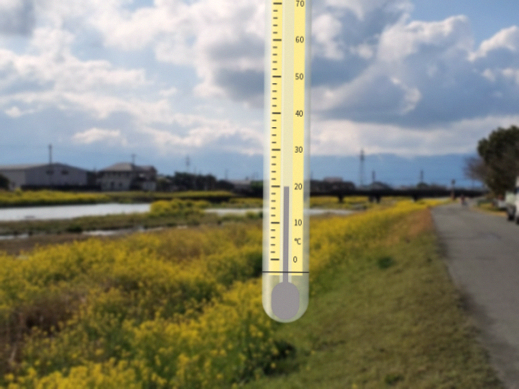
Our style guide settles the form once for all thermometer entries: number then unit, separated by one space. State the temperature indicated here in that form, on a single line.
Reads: 20 °C
